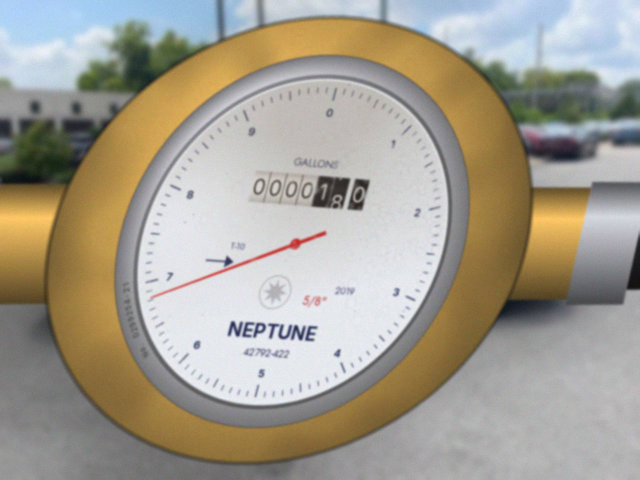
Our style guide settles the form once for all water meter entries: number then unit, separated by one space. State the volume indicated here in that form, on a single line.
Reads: 176.8 gal
